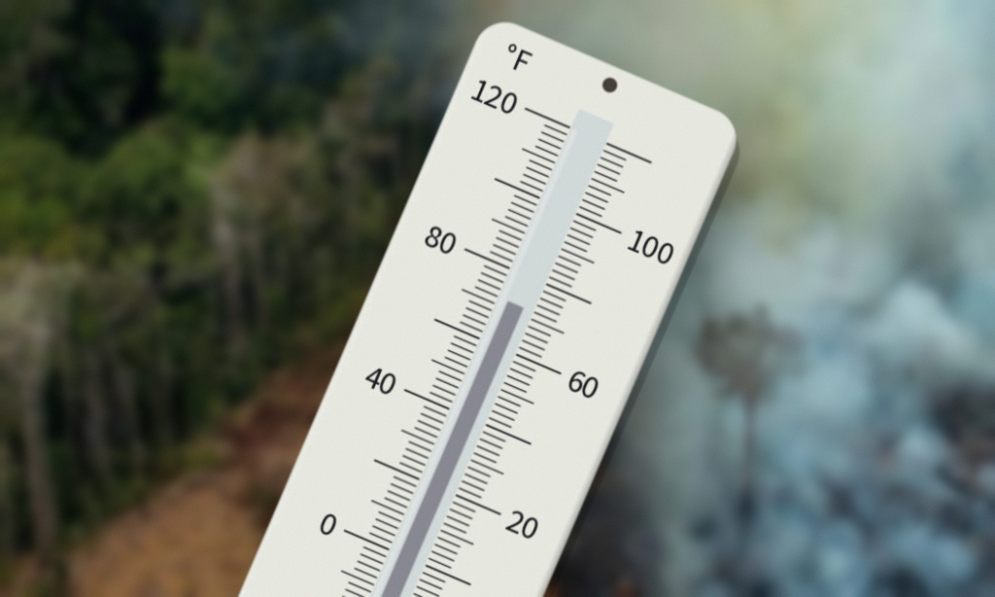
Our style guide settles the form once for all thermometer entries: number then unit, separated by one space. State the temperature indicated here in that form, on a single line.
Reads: 72 °F
